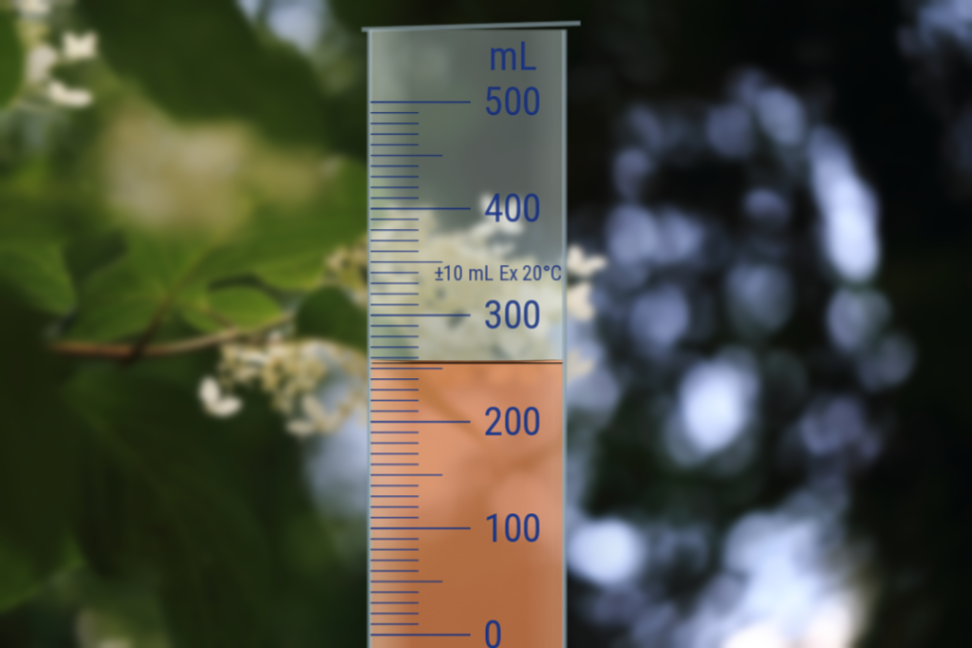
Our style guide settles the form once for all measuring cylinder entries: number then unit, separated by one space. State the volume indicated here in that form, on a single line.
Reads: 255 mL
